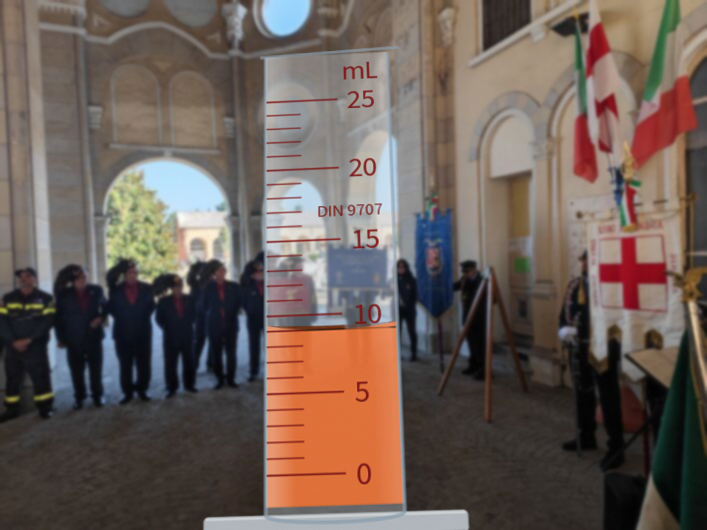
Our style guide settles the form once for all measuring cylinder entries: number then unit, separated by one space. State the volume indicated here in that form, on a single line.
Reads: 9 mL
